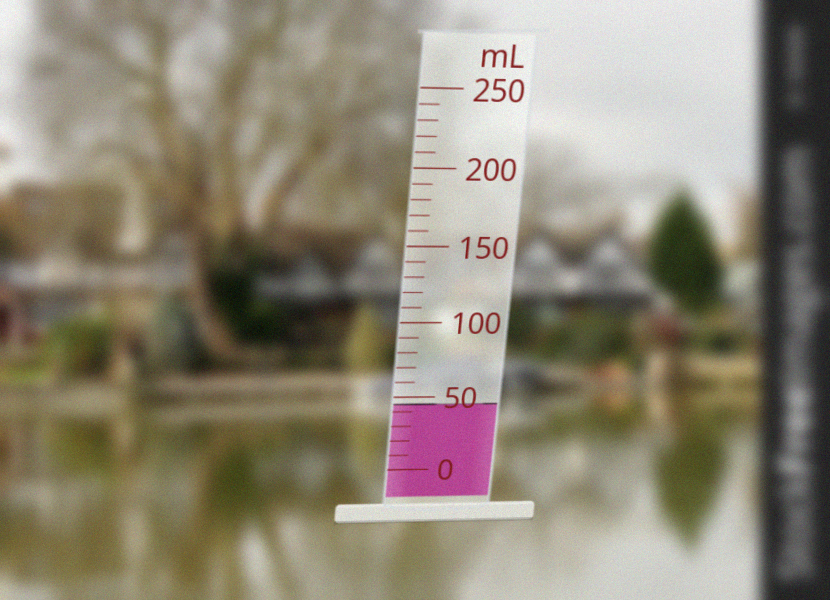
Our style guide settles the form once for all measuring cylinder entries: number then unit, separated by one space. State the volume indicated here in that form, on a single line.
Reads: 45 mL
